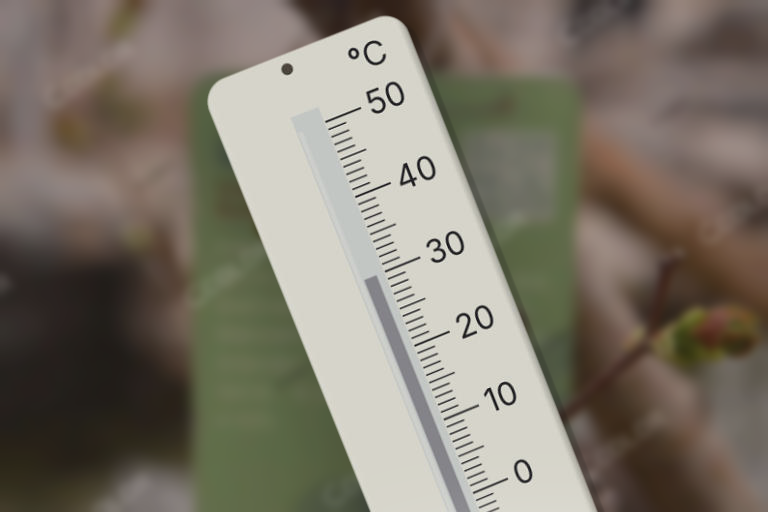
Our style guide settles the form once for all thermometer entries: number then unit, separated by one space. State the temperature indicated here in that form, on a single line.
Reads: 30 °C
